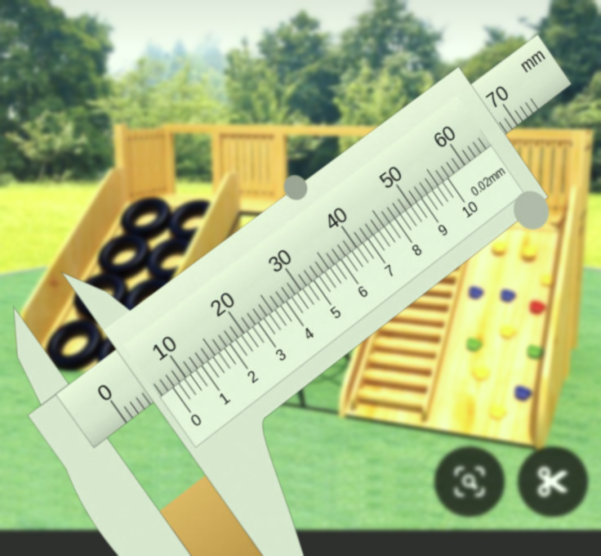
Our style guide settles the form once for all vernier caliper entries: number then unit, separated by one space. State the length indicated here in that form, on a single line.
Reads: 7.8 mm
